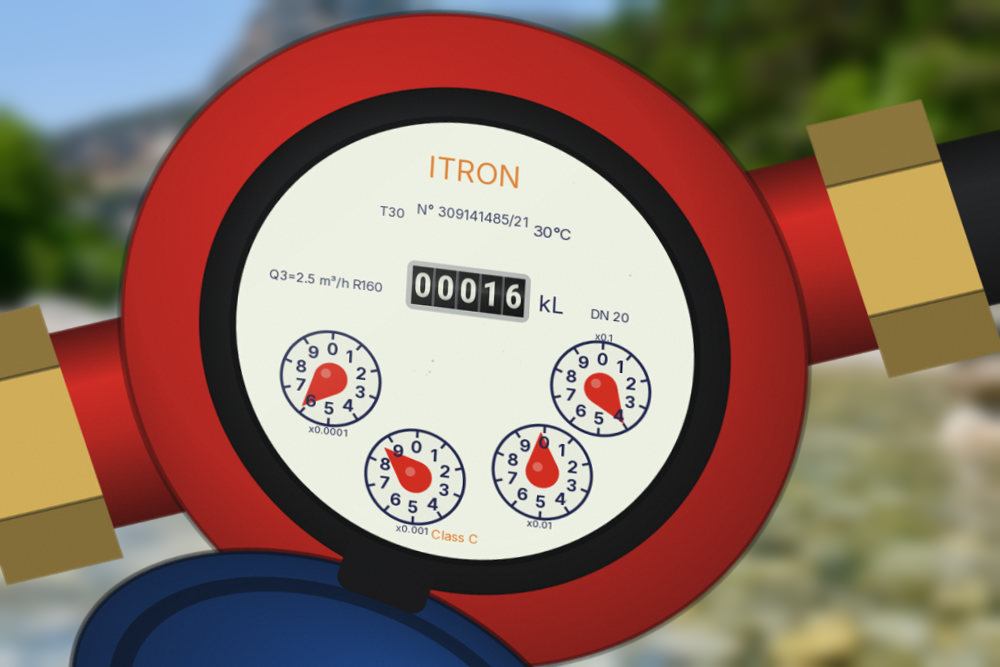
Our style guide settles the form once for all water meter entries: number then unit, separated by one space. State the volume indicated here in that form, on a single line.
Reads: 16.3986 kL
